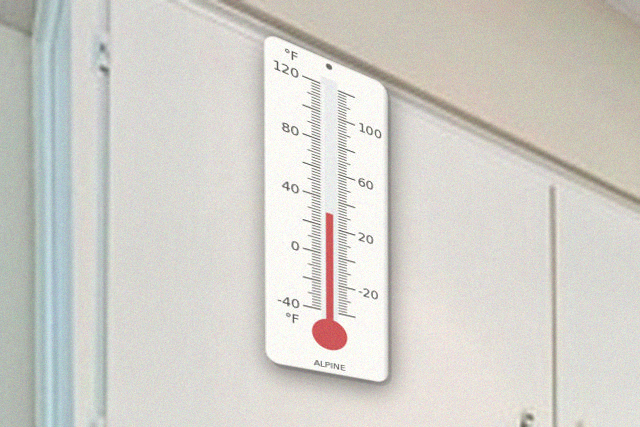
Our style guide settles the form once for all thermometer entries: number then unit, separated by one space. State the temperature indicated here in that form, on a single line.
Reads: 30 °F
